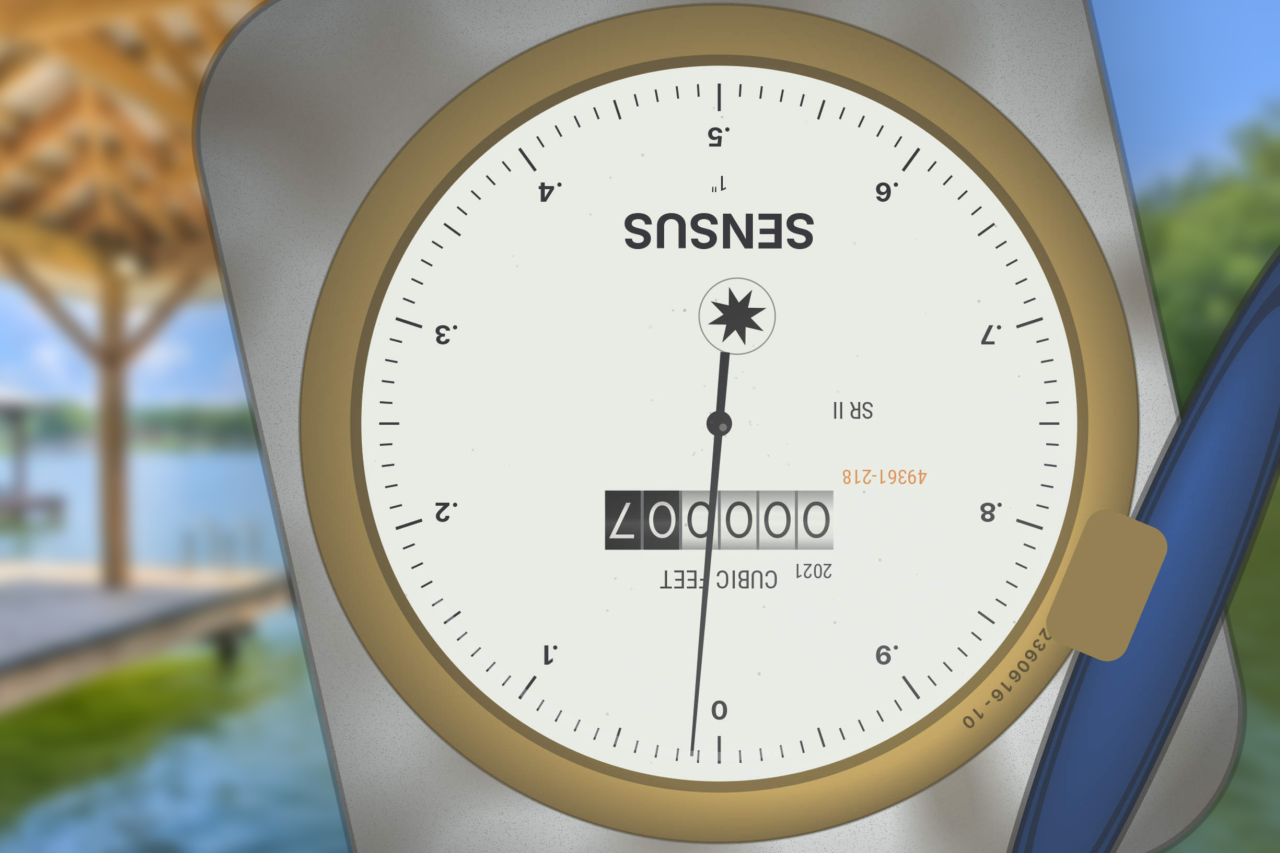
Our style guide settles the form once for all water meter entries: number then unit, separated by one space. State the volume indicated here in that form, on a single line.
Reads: 7.01 ft³
